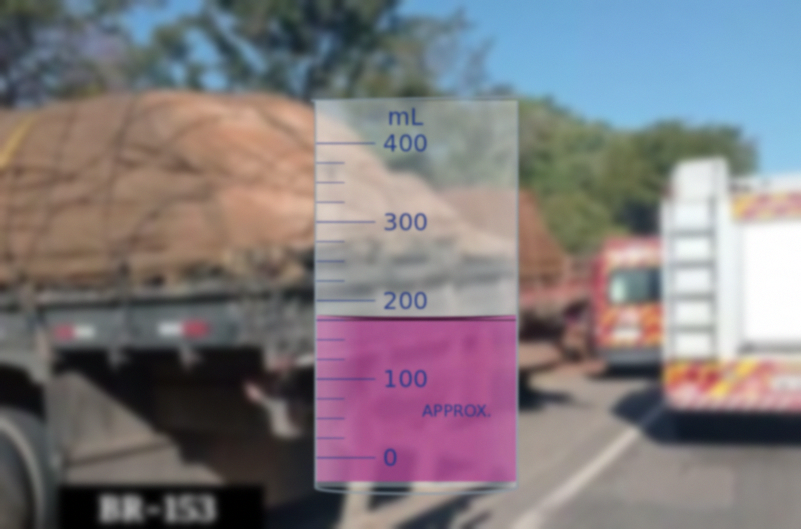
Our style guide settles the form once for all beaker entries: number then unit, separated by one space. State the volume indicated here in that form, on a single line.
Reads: 175 mL
